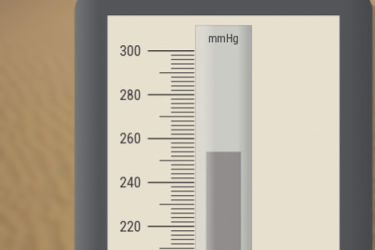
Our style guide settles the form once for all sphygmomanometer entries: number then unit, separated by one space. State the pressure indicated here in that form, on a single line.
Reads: 254 mmHg
